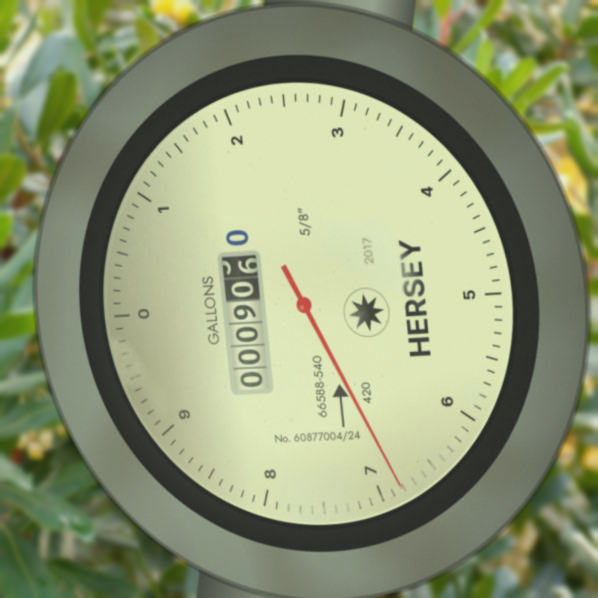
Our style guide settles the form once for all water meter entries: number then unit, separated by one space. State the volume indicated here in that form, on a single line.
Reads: 9056.8 gal
